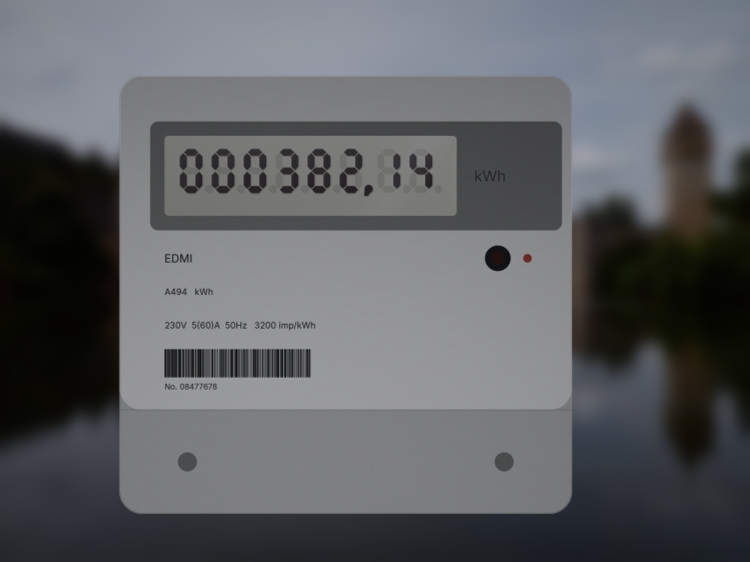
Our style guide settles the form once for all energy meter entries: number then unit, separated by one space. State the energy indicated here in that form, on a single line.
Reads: 382.14 kWh
